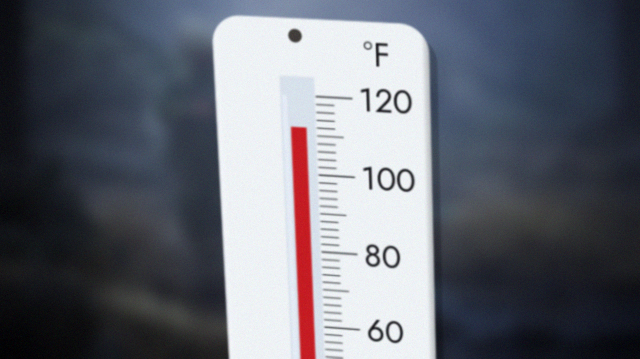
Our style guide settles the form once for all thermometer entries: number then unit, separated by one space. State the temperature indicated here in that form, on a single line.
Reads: 112 °F
